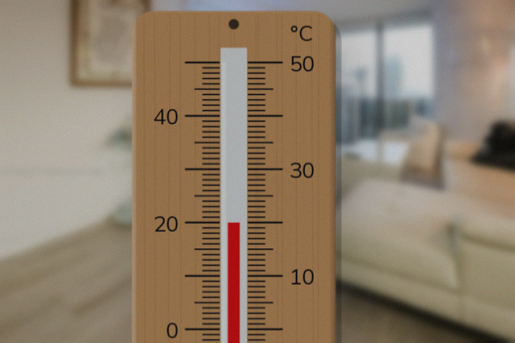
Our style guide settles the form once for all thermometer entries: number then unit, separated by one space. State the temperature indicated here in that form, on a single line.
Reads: 20 °C
